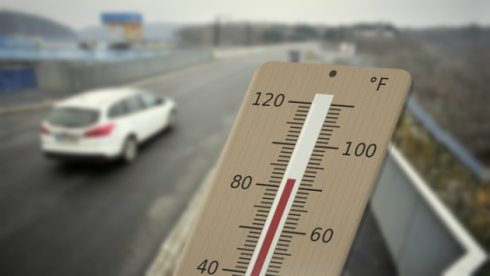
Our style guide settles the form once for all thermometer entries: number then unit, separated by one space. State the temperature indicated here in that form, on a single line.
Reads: 84 °F
